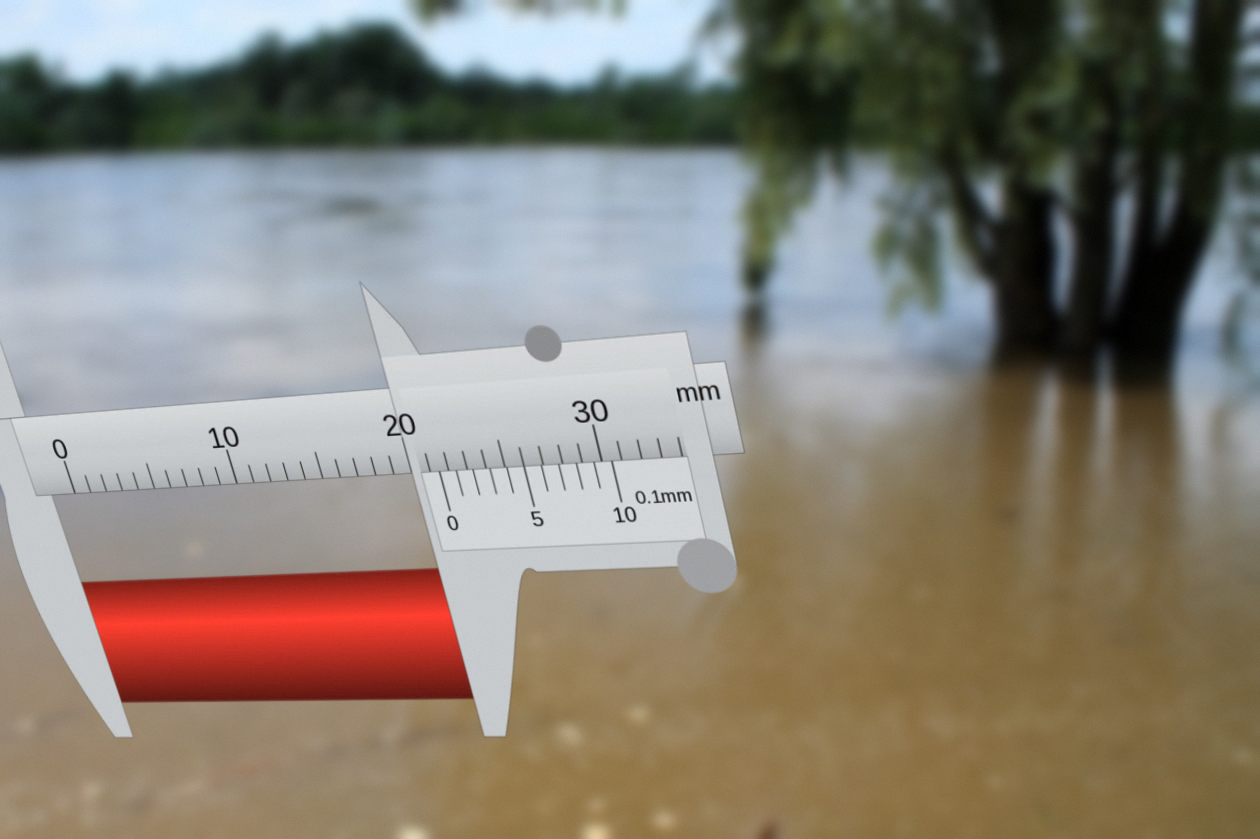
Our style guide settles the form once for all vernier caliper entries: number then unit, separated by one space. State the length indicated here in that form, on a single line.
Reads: 21.5 mm
